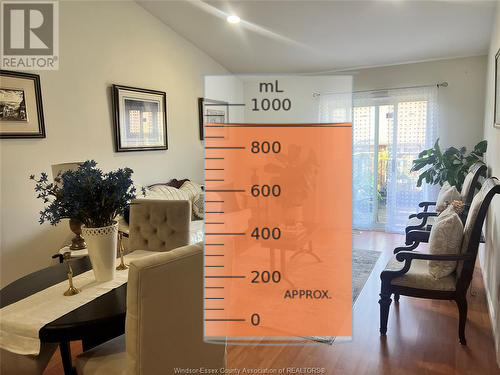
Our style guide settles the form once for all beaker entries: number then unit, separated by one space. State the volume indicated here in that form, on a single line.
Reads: 900 mL
